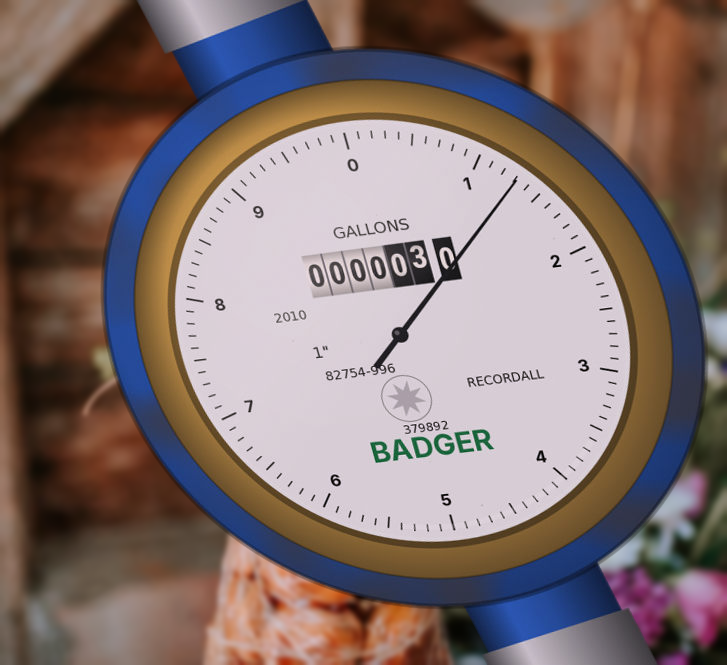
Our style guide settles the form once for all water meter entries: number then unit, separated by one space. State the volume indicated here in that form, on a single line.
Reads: 31.3 gal
